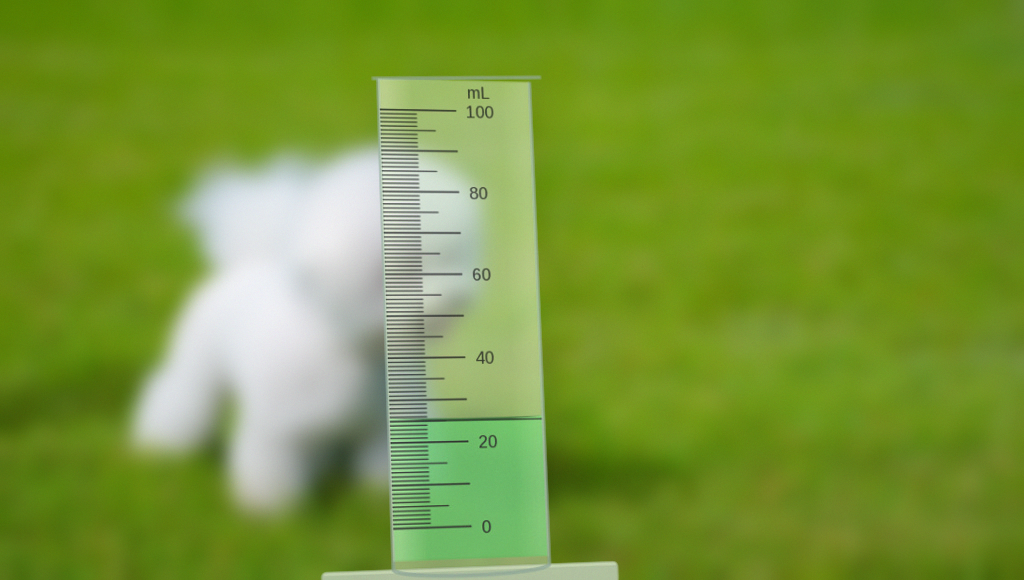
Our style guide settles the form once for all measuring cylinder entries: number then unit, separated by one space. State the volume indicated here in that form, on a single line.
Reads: 25 mL
